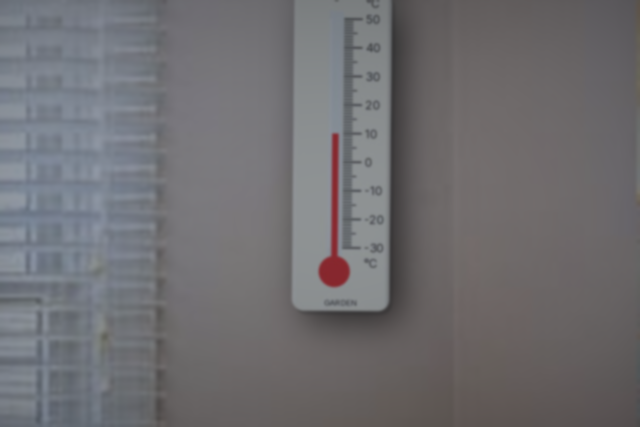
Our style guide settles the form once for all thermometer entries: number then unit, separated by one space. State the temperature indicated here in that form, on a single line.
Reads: 10 °C
